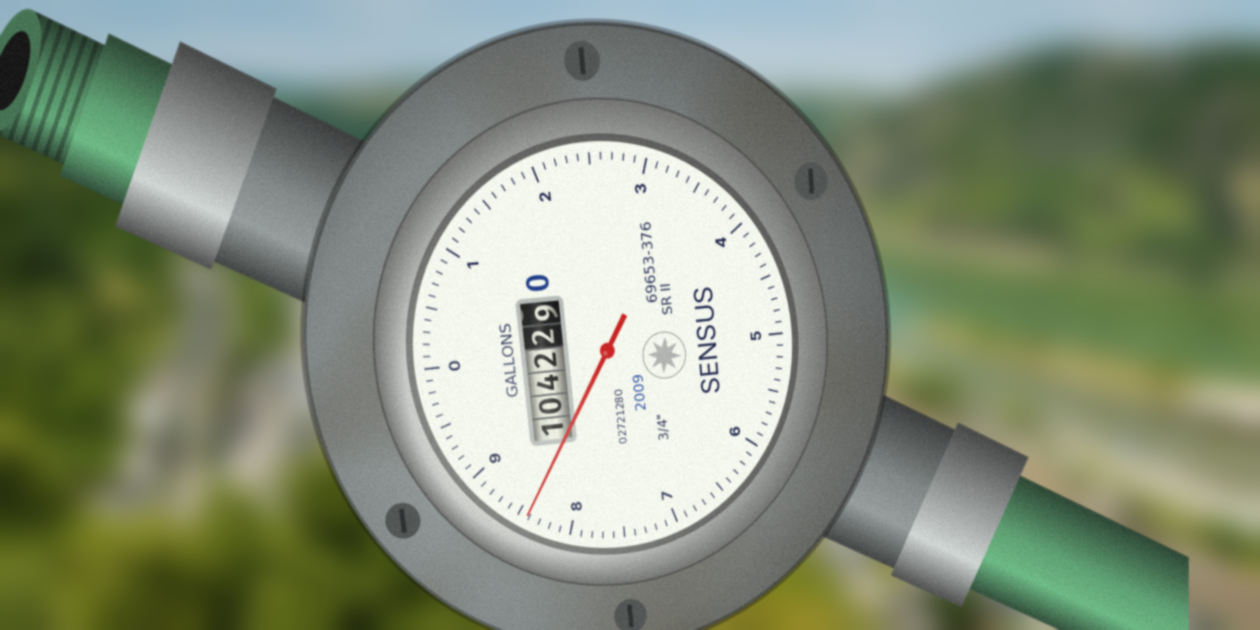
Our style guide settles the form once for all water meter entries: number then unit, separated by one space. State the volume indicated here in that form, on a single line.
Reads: 1042288.4 gal
